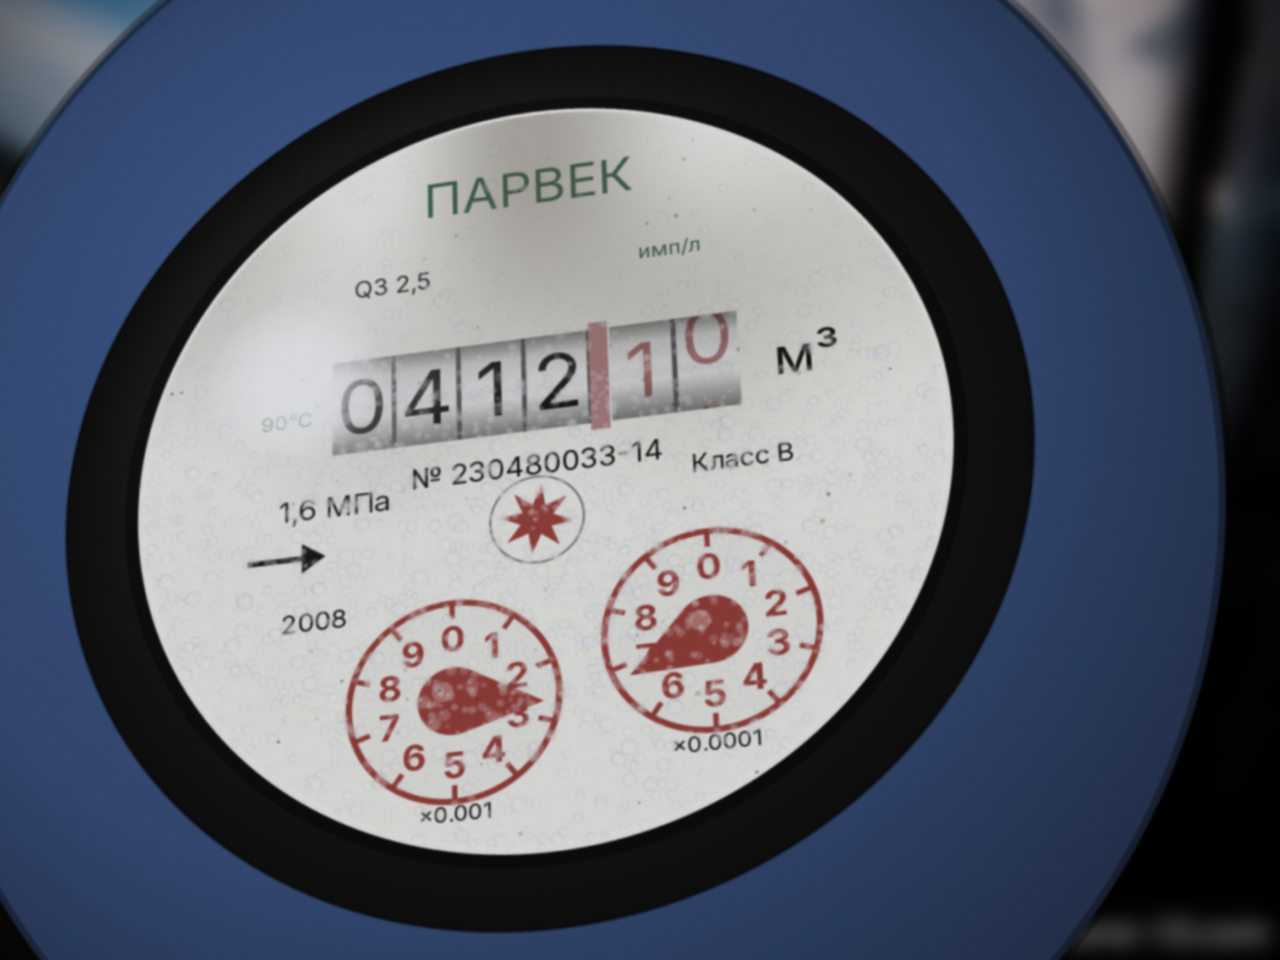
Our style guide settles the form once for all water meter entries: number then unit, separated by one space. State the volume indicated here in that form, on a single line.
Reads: 412.1026 m³
